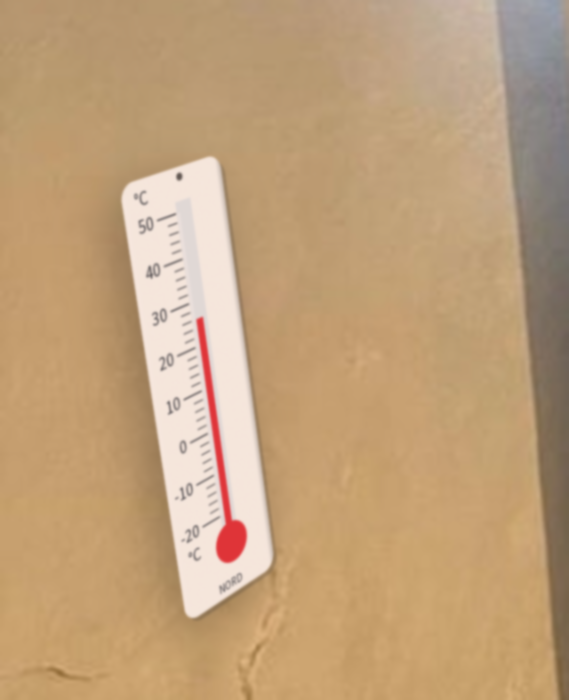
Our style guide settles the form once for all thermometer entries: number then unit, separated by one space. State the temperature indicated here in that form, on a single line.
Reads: 26 °C
